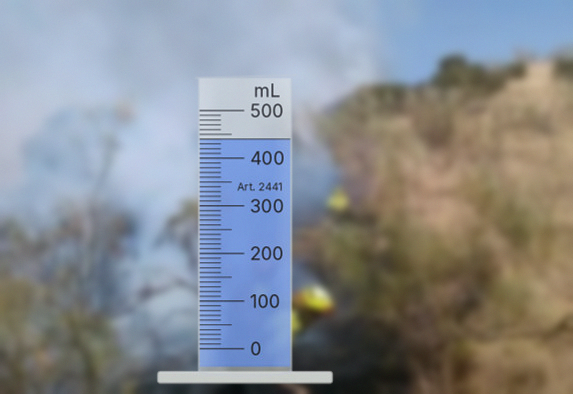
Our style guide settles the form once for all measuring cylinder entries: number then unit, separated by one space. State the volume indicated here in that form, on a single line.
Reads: 440 mL
